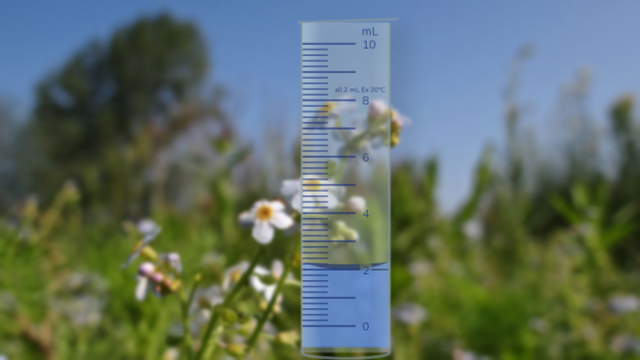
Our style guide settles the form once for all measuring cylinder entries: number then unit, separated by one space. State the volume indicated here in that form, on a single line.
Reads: 2 mL
